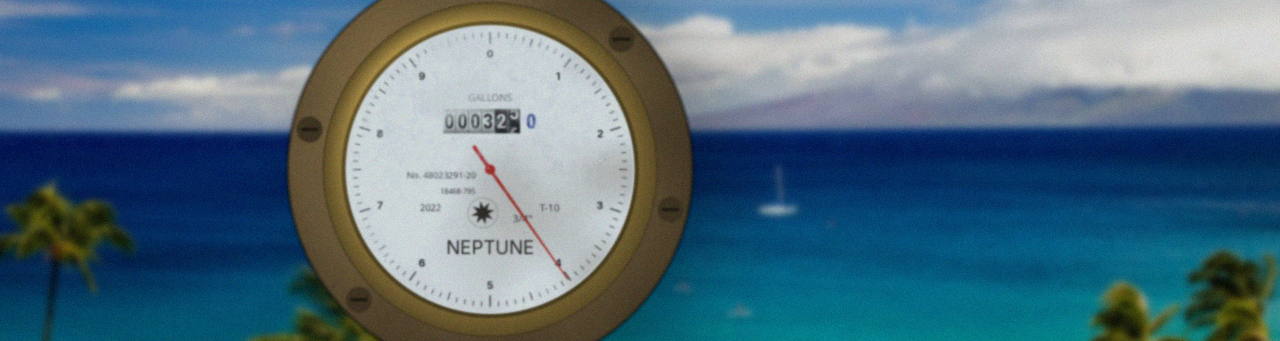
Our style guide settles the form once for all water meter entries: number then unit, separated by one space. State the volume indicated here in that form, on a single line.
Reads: 3254.0 gal
